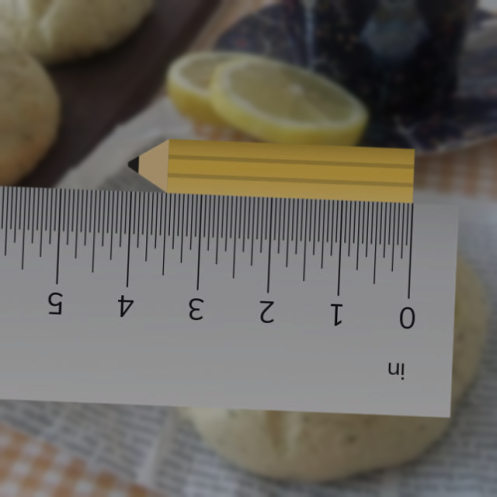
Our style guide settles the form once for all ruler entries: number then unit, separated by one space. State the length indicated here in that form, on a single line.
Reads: 4.0625 in
